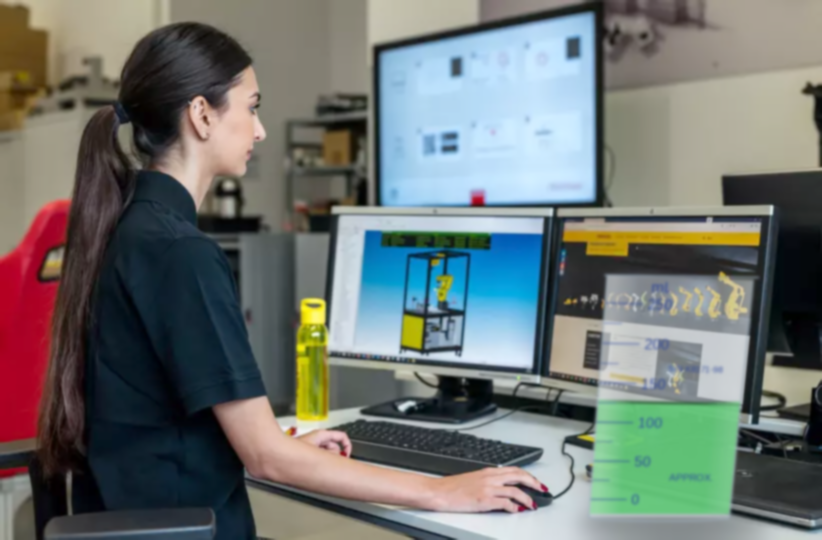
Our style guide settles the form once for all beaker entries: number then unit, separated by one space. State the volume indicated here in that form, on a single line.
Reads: 125 mL
